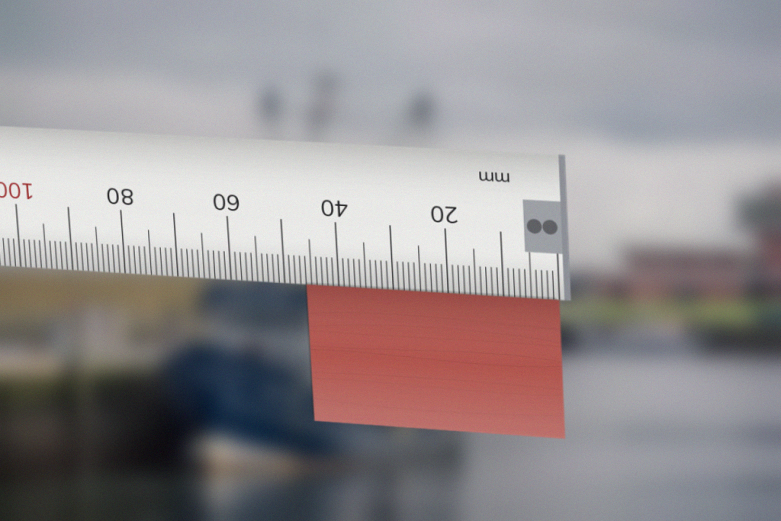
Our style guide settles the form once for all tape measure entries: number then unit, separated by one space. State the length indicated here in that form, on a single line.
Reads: 46 mm
